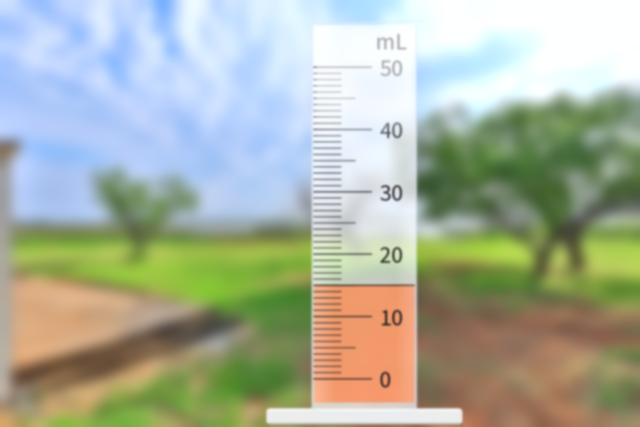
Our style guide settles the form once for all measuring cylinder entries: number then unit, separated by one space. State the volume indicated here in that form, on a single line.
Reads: 15 mL
